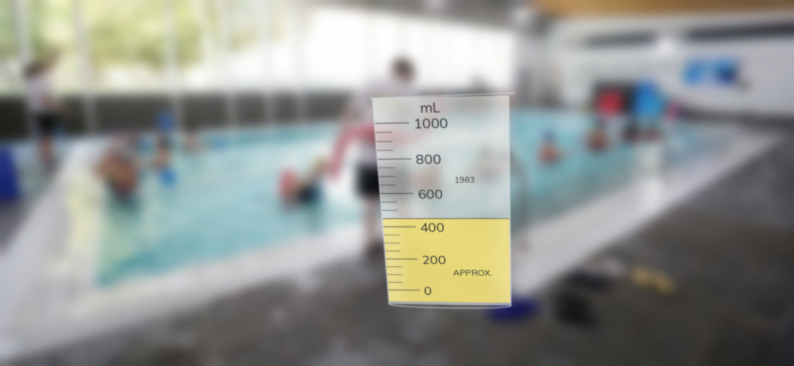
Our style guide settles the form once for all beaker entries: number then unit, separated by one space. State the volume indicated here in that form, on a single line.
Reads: 450 mL
